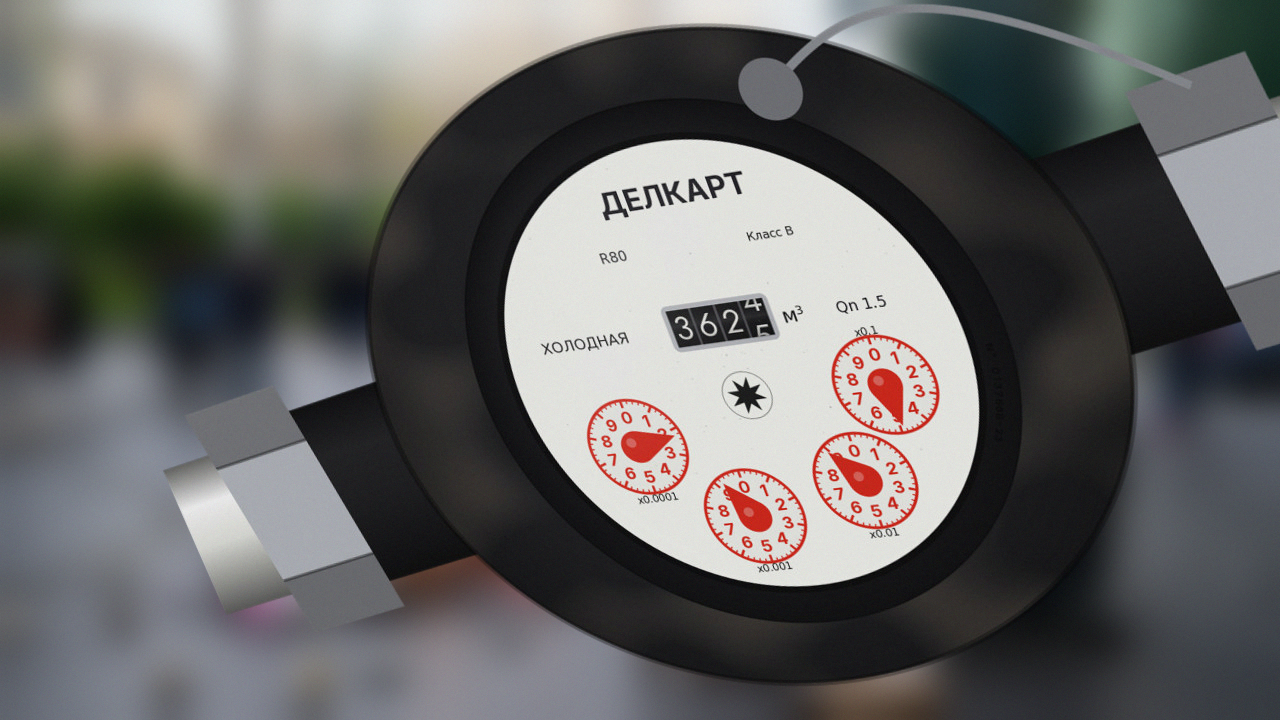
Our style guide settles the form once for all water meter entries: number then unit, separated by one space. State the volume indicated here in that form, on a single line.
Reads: 3624.4892 m³
